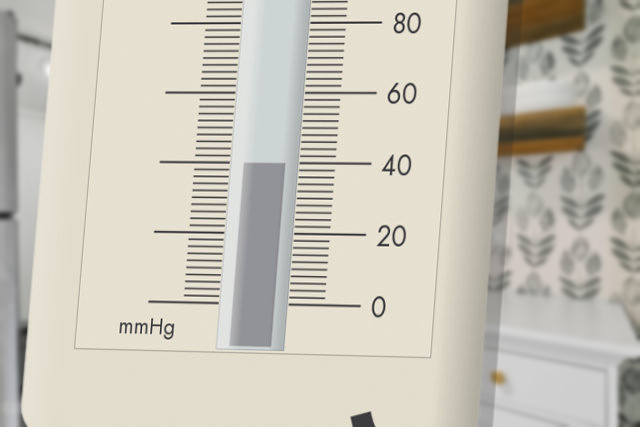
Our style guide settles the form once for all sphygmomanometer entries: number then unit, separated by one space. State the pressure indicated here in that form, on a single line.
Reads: 40 mmHg
